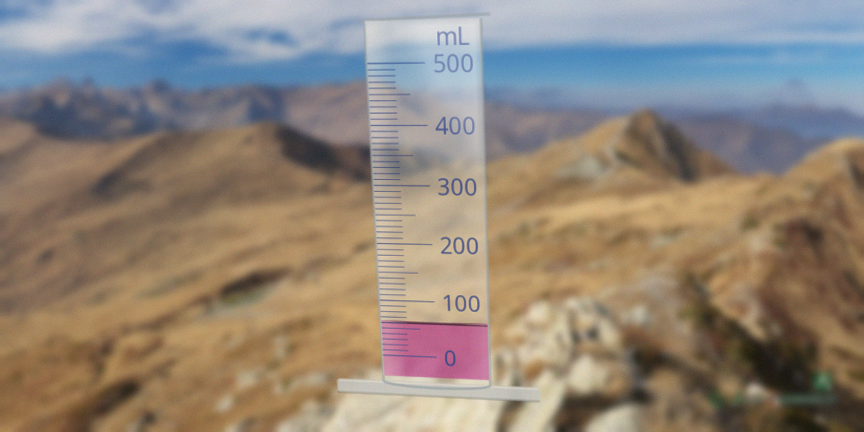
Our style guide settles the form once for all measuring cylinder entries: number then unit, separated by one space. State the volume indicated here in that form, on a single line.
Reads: 60 mL
